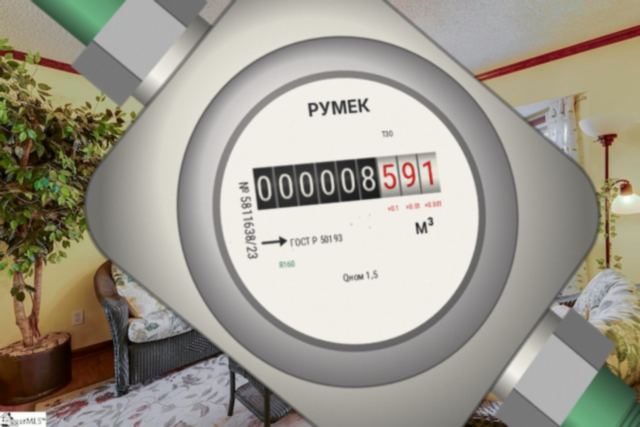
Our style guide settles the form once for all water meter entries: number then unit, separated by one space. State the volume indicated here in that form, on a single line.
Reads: 8.591 m³
